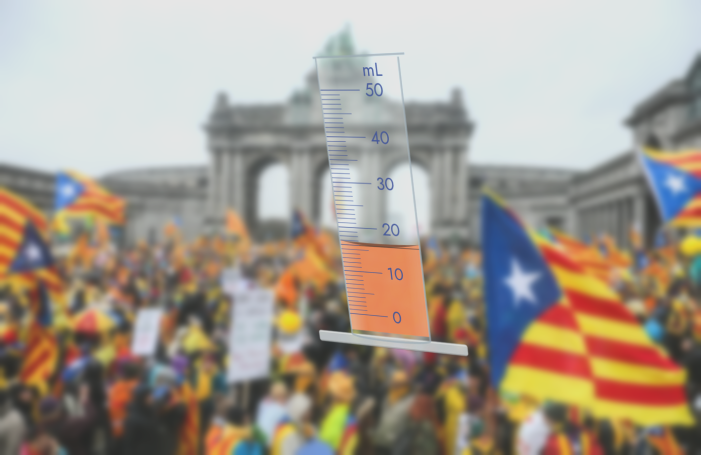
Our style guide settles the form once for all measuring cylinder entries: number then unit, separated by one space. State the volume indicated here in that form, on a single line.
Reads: 16 mL
